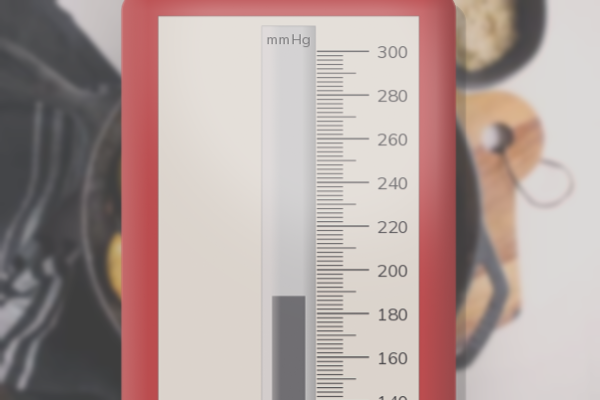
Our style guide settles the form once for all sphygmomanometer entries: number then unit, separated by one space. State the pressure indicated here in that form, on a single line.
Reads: 188 mmHg
